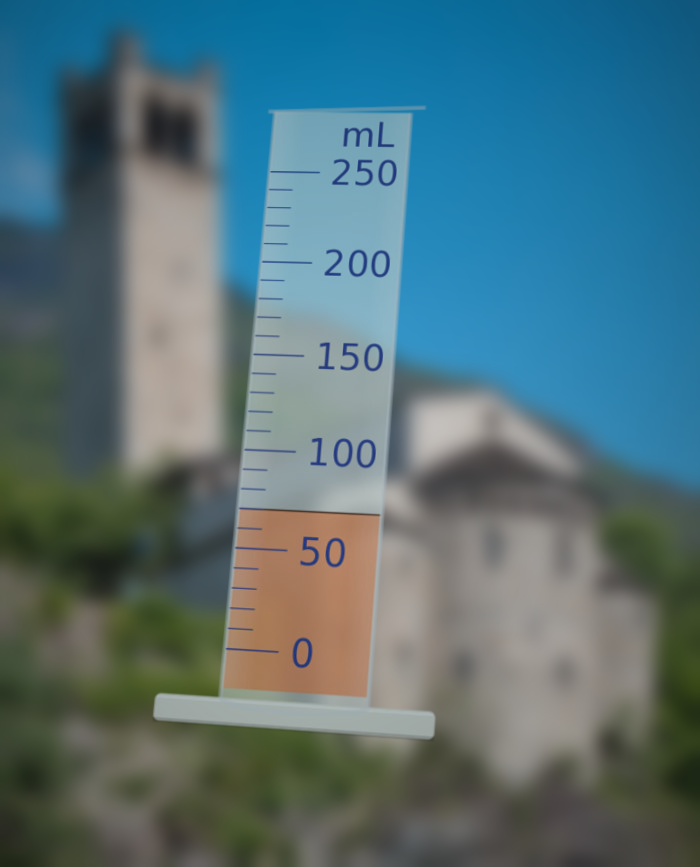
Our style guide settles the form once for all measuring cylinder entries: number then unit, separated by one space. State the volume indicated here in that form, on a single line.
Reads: 70 mL
